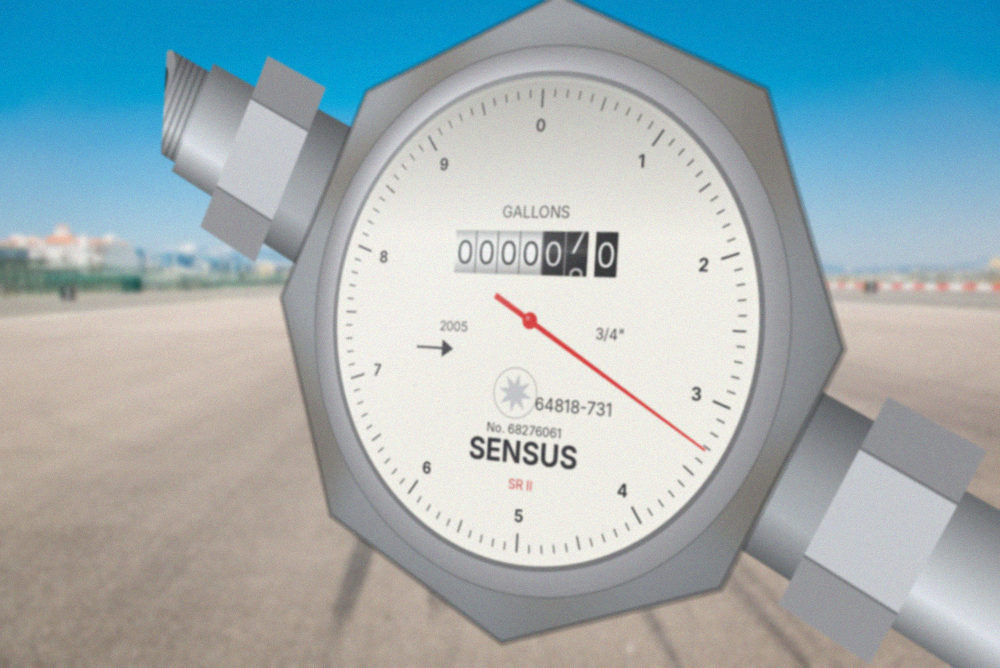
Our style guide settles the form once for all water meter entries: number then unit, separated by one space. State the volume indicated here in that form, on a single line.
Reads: 73.3 gal
